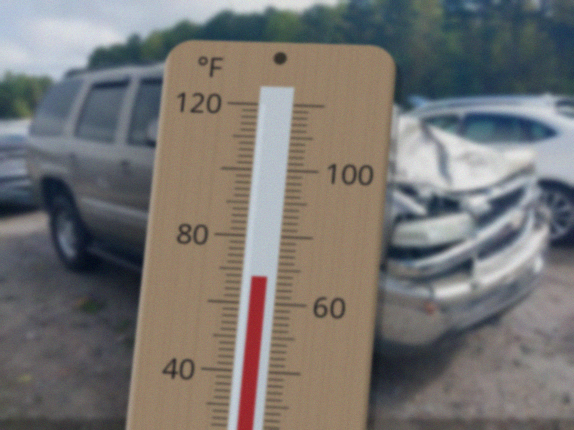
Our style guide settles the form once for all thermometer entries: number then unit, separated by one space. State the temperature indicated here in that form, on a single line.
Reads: 68 °F
